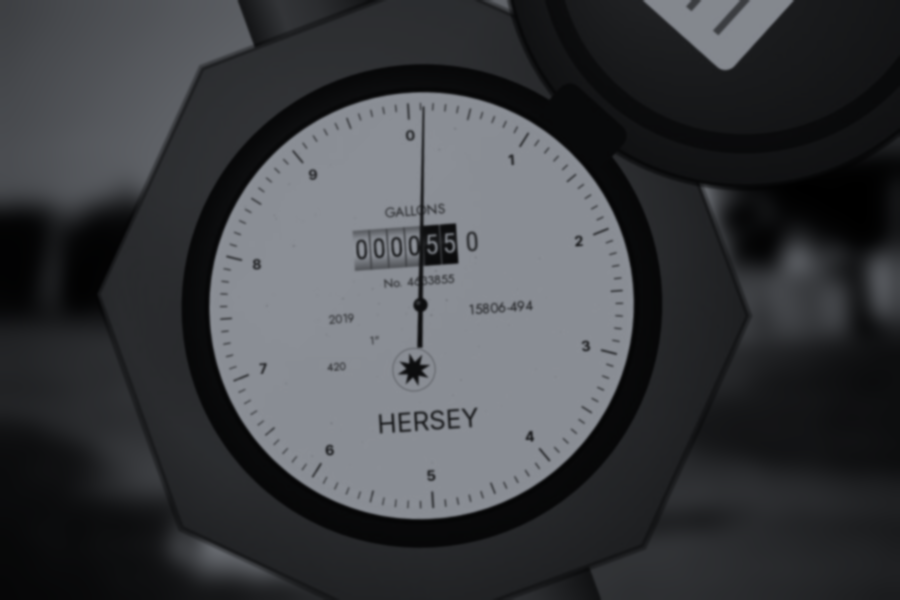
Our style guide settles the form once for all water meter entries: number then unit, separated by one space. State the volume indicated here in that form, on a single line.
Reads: 550.1 gal
